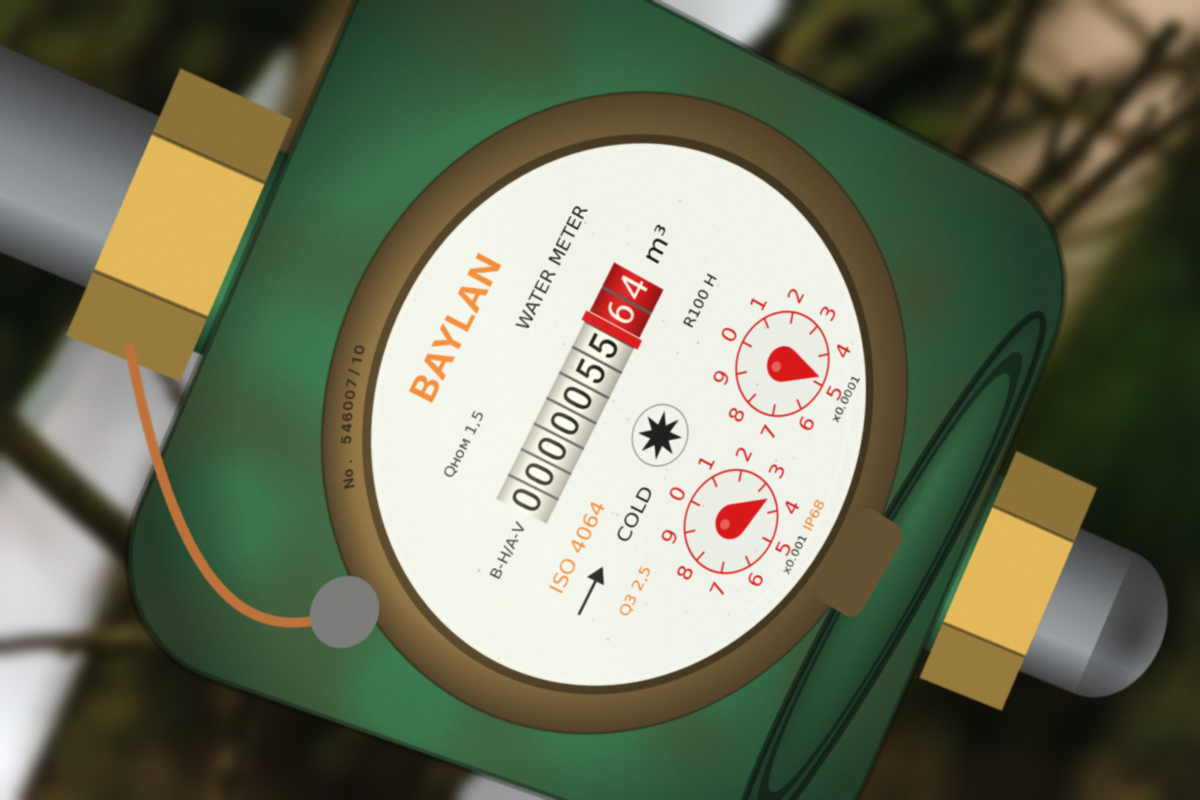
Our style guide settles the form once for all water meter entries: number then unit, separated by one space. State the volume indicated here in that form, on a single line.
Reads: 55.6434 m³
